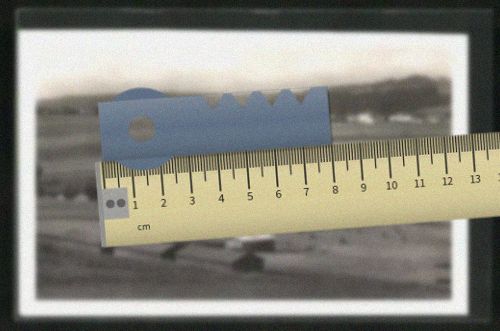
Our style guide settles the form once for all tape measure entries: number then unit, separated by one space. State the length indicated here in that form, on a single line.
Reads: 8 cm
